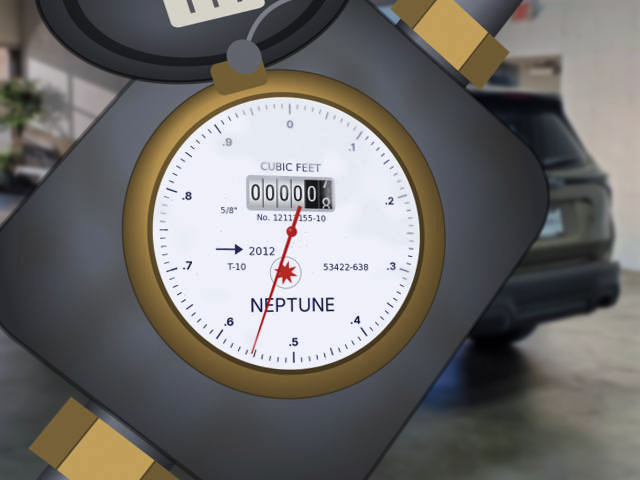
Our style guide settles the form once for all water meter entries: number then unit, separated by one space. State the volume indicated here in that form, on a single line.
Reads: 7.55 ft³
